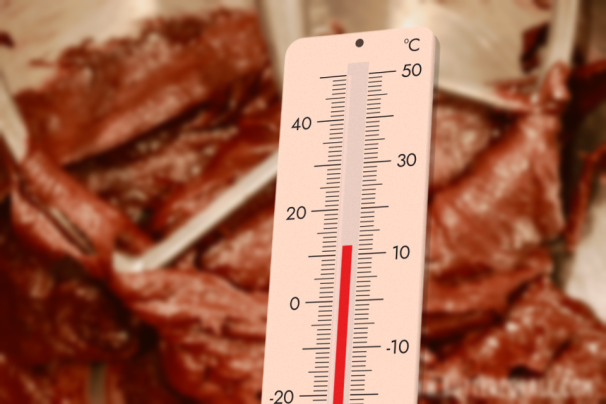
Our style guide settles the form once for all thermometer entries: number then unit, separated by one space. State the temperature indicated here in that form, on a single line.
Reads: 12 °C
